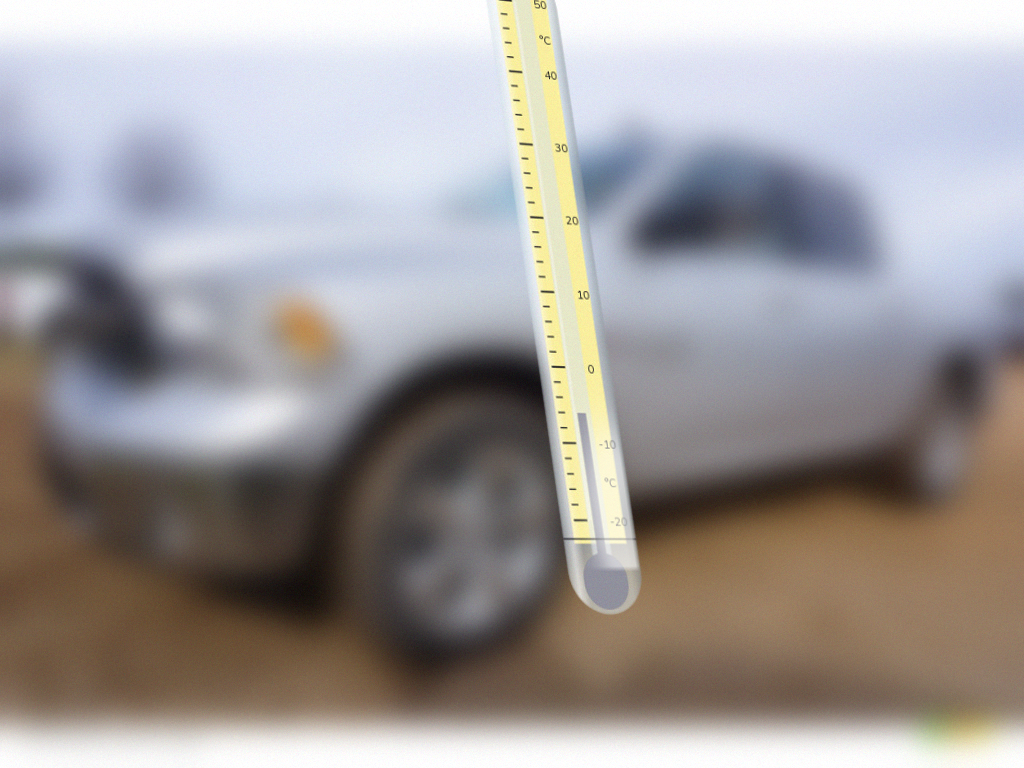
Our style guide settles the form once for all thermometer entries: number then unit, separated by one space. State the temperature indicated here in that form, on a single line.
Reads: -6 °C
